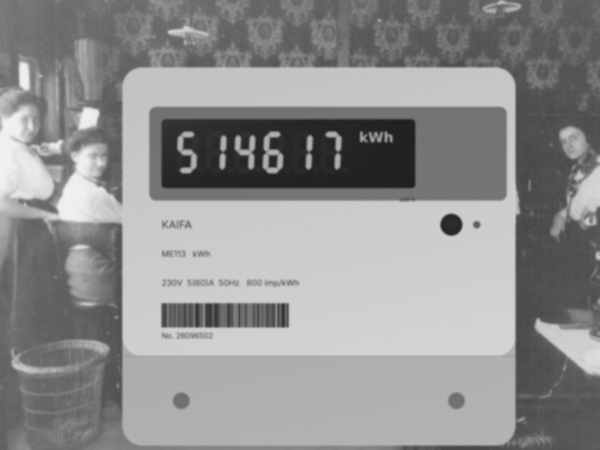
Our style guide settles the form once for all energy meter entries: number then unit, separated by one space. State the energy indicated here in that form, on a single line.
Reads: 514617 kWh
